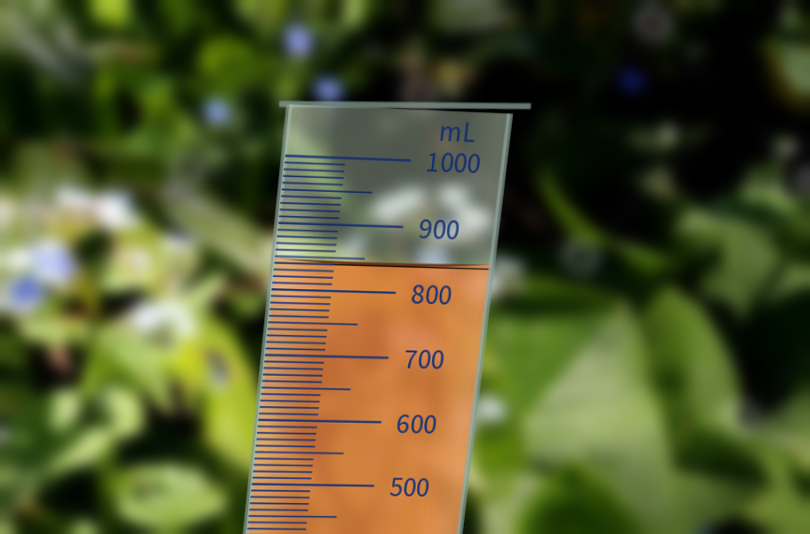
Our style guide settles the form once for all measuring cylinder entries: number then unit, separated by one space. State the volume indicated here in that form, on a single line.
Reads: 840 mL
